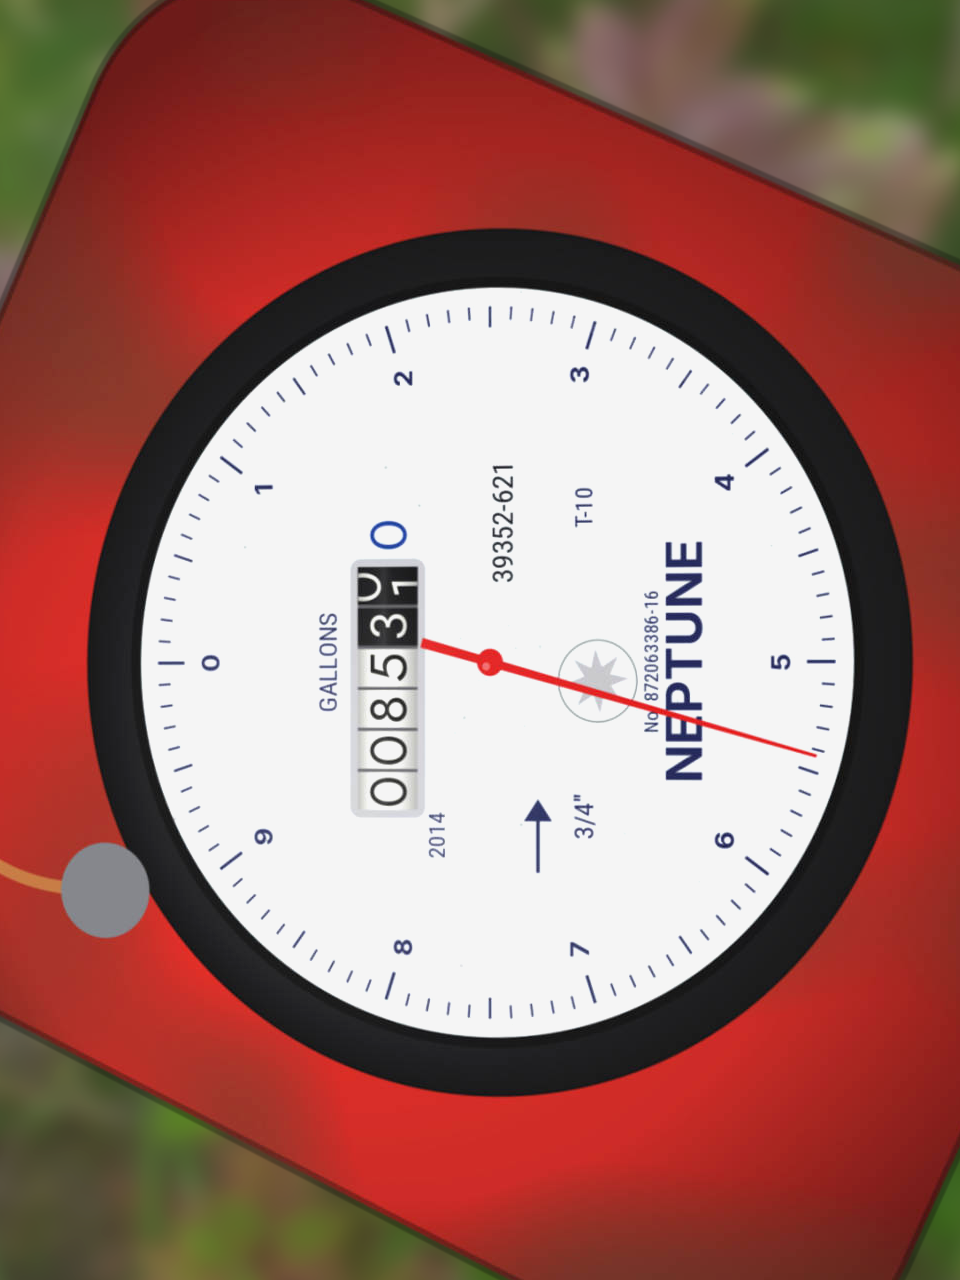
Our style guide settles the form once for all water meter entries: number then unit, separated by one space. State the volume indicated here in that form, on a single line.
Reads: 85305.4 gal
